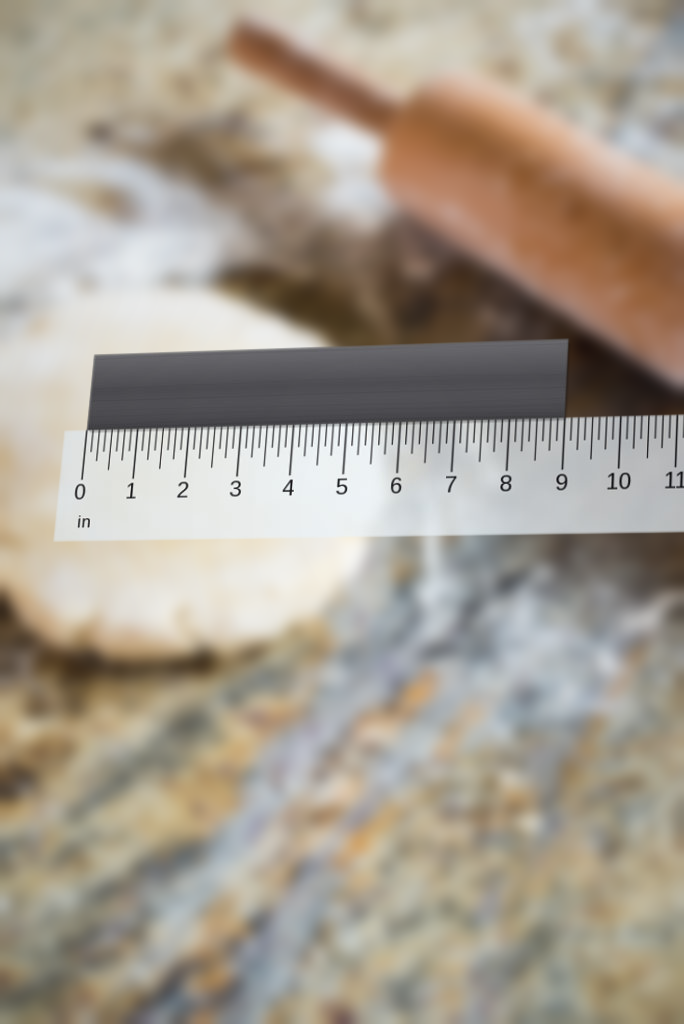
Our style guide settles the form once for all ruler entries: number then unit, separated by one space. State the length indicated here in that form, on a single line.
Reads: 9 in
